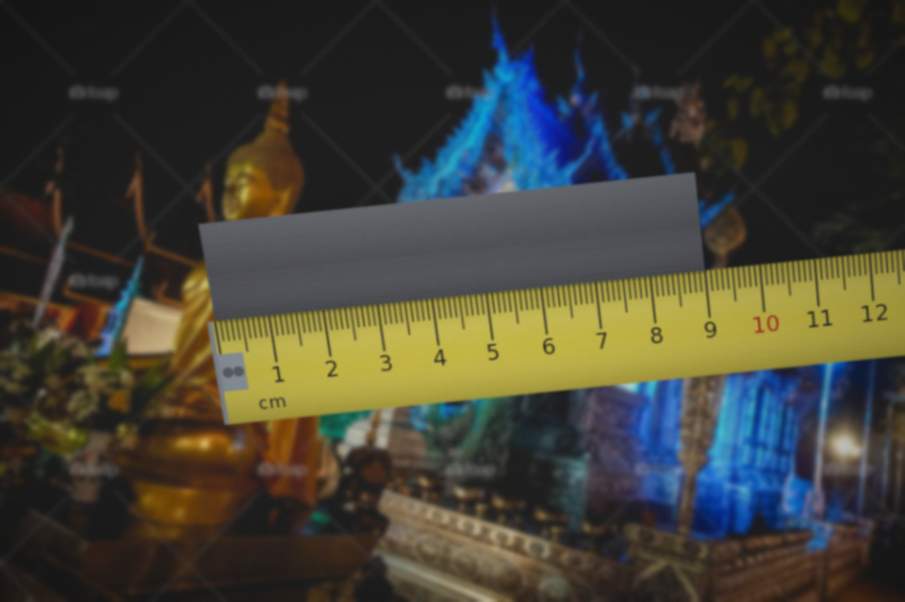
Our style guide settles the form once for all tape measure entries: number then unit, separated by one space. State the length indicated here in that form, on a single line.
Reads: 9 cm
